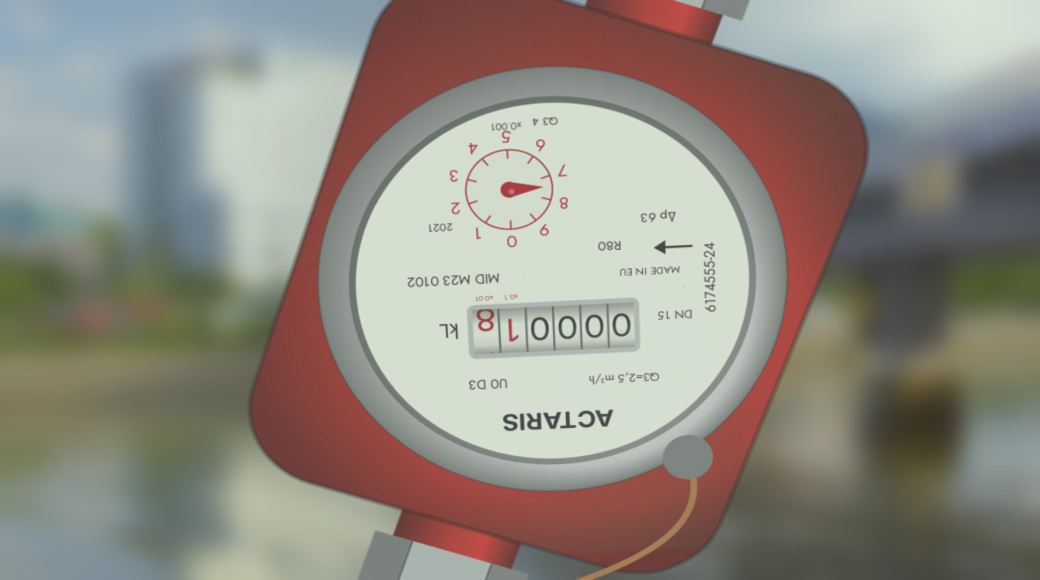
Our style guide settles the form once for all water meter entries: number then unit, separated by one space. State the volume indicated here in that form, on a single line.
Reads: 0.177 kL
